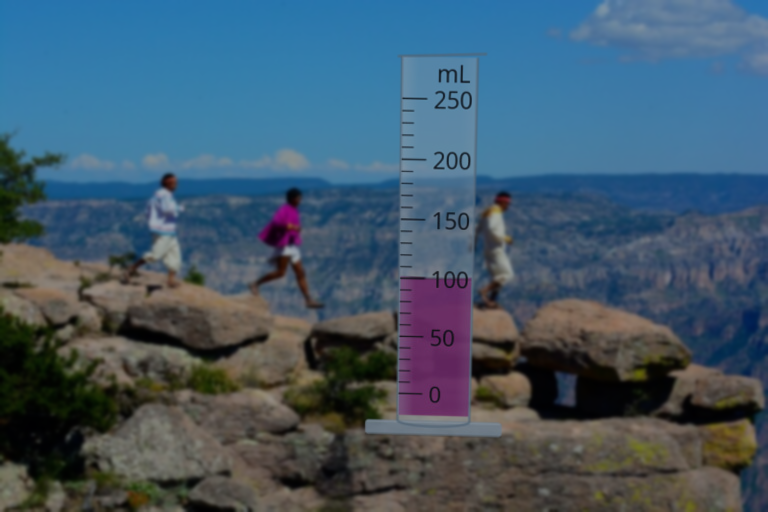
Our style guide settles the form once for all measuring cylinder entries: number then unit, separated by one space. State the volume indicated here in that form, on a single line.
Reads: 100 mL
